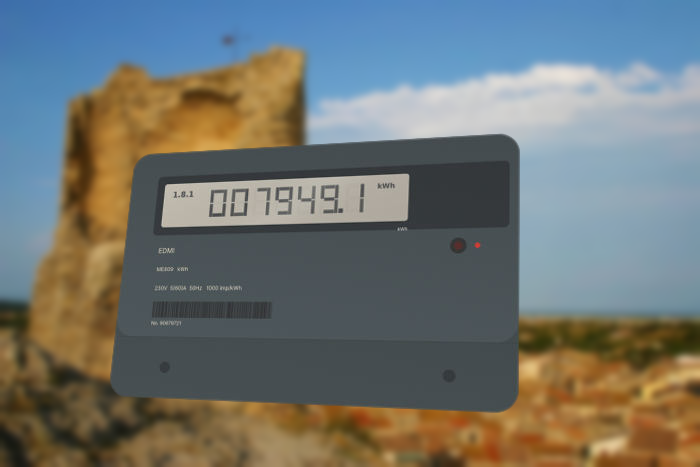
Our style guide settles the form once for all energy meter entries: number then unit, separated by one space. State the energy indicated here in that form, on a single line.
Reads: 7949.1 kWh
